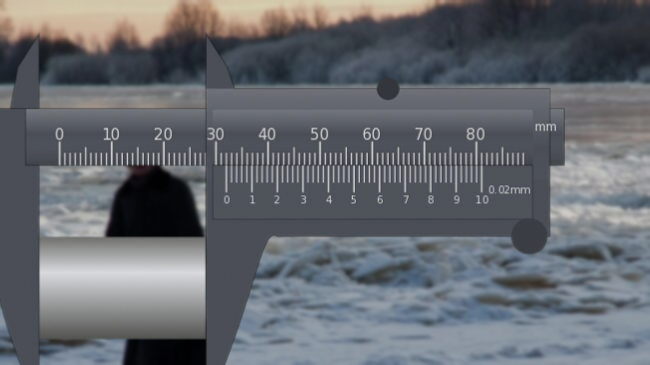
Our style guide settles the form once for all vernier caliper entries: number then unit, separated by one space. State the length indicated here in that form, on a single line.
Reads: 32.0 mm
